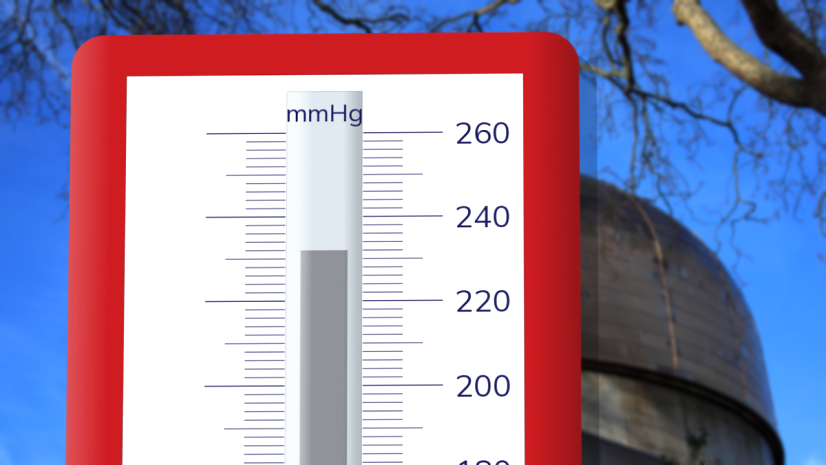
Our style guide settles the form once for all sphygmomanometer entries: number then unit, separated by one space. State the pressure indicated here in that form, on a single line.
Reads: 232 mmHg
